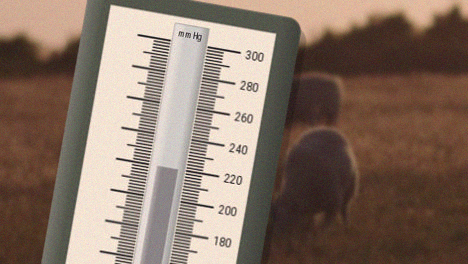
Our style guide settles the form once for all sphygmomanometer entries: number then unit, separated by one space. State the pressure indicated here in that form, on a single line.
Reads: 220 mmHg
